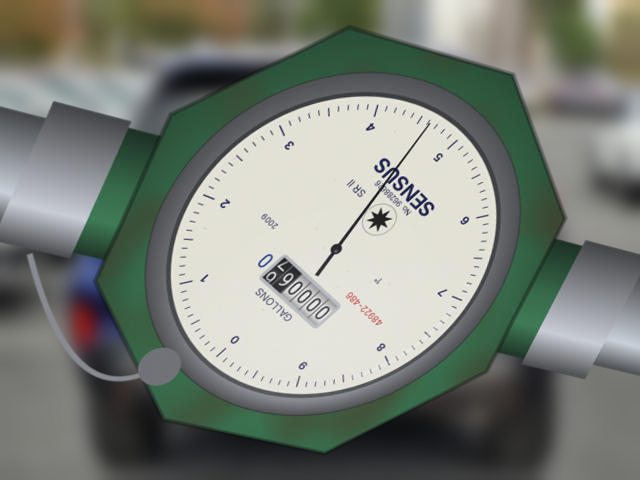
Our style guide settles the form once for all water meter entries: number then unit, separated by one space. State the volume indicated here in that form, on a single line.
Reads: 664.6 gal
